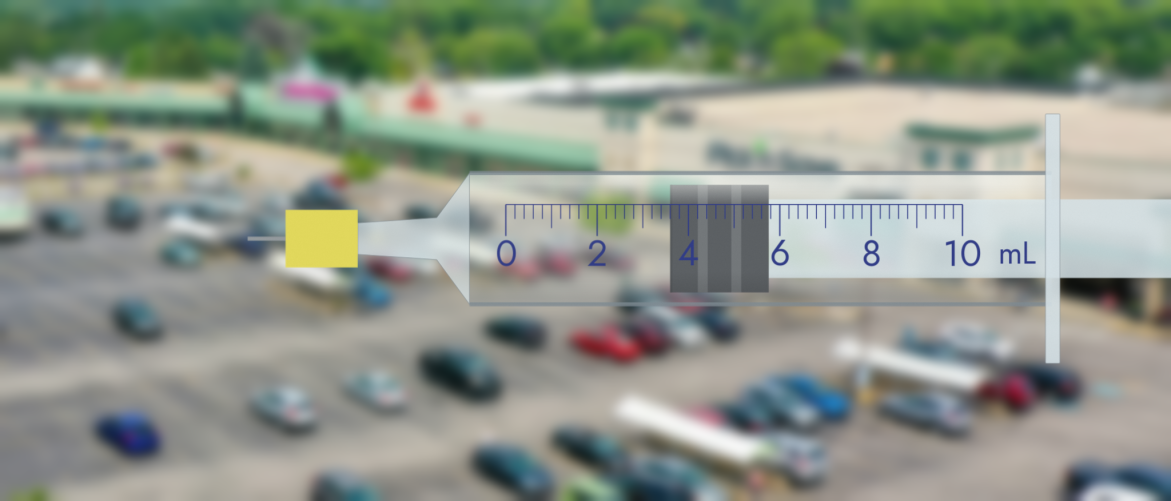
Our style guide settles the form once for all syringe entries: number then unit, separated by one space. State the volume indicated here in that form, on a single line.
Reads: 3.6 mL
